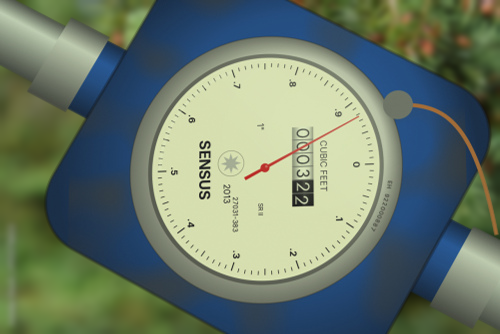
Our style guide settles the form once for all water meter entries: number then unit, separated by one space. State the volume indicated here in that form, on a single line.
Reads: 321.92 ft³
